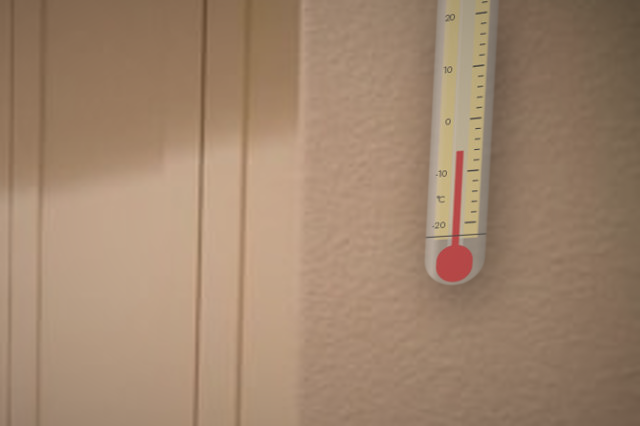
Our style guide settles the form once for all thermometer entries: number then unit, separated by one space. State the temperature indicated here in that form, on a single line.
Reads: -6 °C
